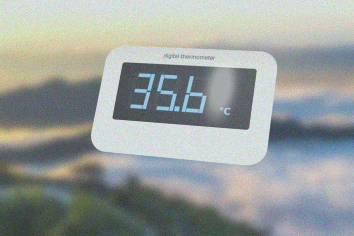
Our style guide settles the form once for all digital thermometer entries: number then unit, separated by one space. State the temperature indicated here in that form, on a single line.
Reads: 35.6 °C
